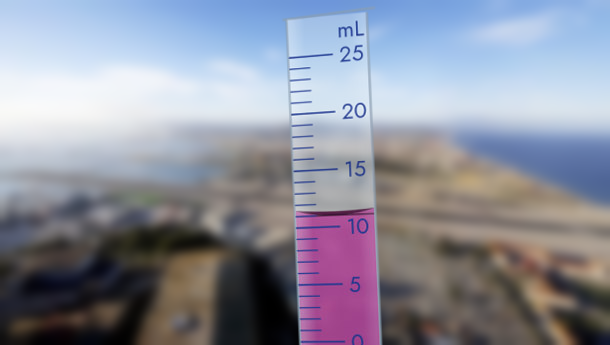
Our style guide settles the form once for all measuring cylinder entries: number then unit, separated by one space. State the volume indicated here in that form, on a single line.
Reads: 11 mL
